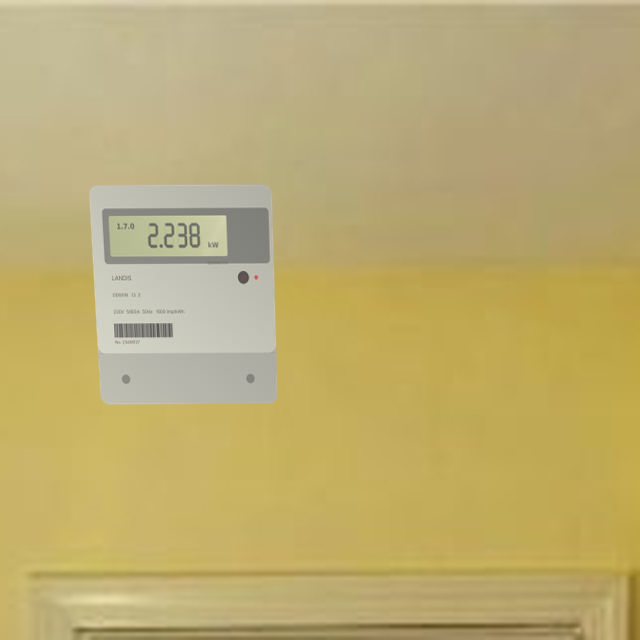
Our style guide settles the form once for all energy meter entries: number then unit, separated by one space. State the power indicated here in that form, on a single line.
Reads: 2.238 kW
